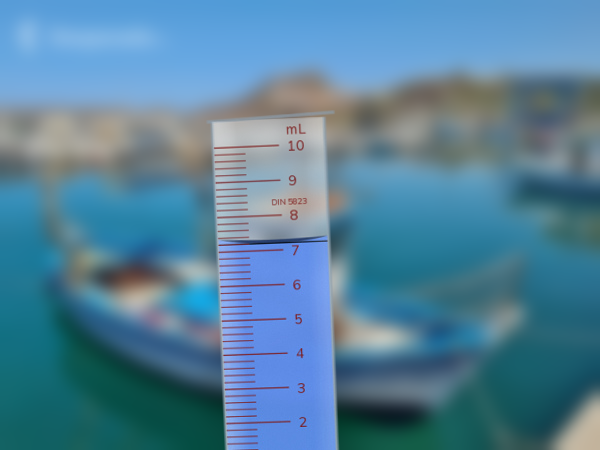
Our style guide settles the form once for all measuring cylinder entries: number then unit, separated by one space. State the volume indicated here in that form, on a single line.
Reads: 7.2 mL
